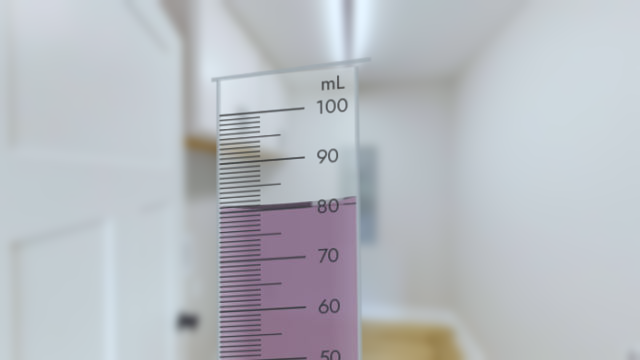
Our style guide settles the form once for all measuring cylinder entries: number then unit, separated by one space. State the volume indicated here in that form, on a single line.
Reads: 80 mL
